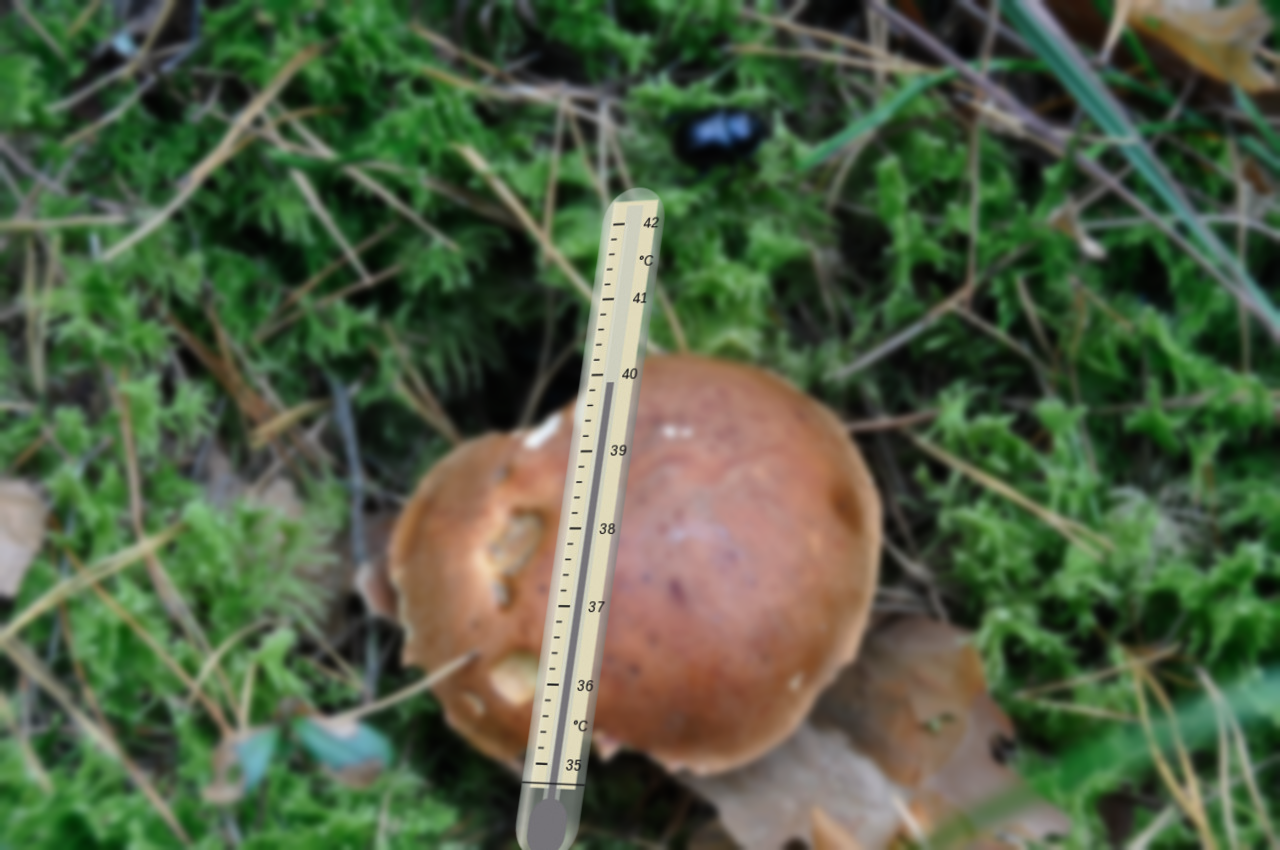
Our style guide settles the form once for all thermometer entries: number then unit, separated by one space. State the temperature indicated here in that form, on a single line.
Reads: 39.9 °C
